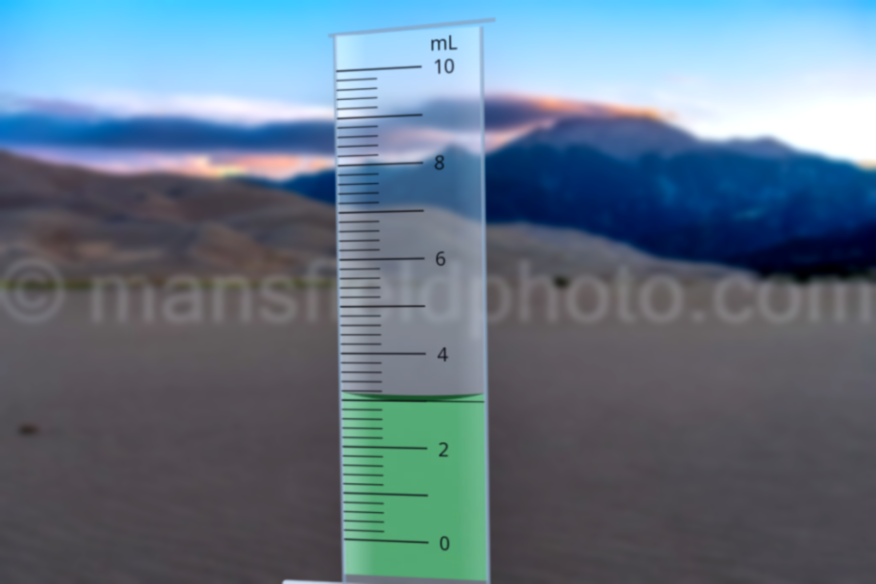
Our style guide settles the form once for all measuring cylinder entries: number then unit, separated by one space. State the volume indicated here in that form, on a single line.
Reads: 3 mL
